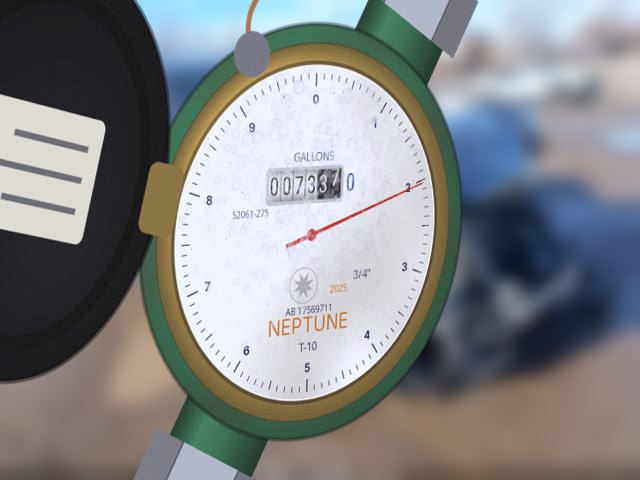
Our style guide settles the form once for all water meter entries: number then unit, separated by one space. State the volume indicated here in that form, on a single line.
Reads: 73372.0 gal
